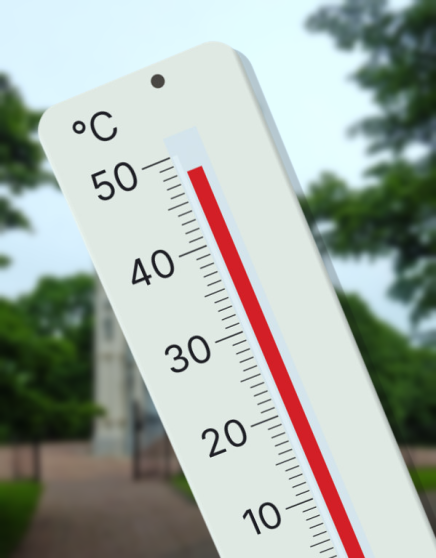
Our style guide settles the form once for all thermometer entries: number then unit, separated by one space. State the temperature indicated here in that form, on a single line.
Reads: 48 °C
